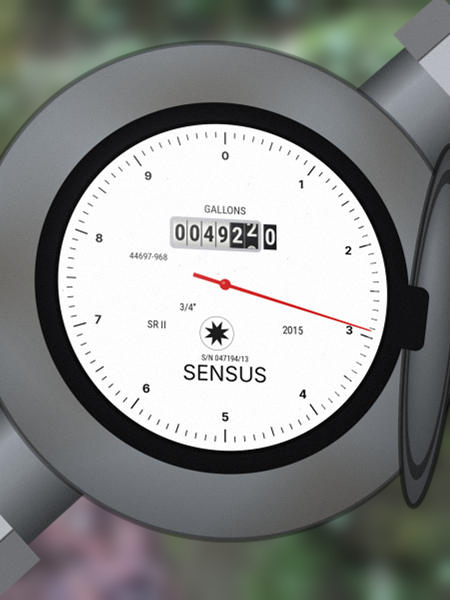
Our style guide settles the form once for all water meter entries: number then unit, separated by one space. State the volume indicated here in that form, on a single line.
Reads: 49222.9 gal
